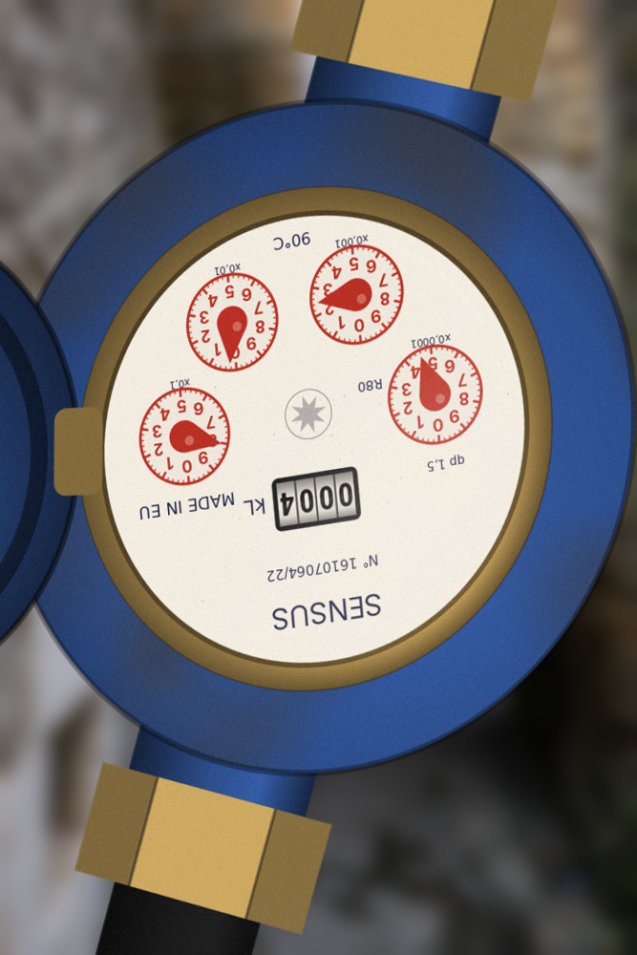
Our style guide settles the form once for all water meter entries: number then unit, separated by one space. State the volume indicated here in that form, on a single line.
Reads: 4.8024 kL
